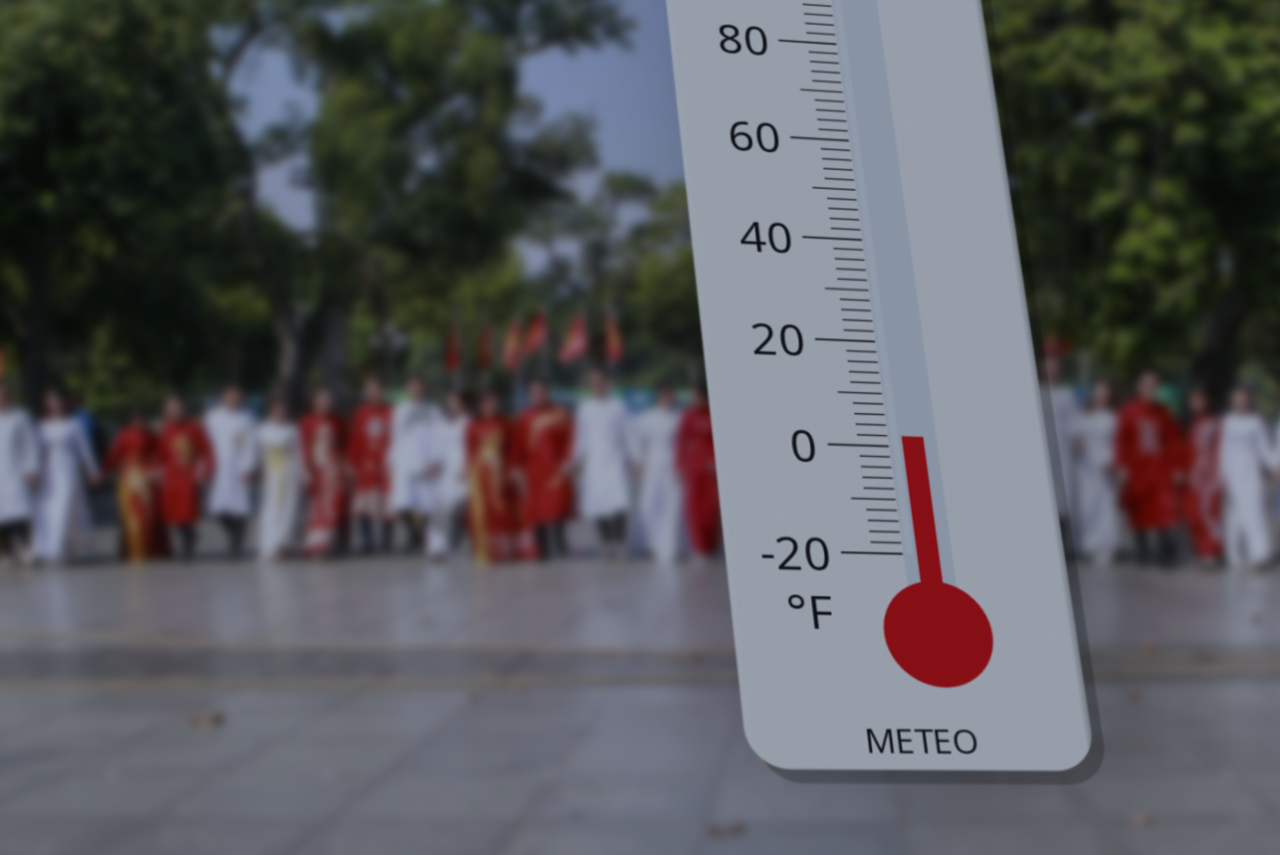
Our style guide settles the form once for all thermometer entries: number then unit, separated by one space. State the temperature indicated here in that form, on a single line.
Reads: 2 °F
